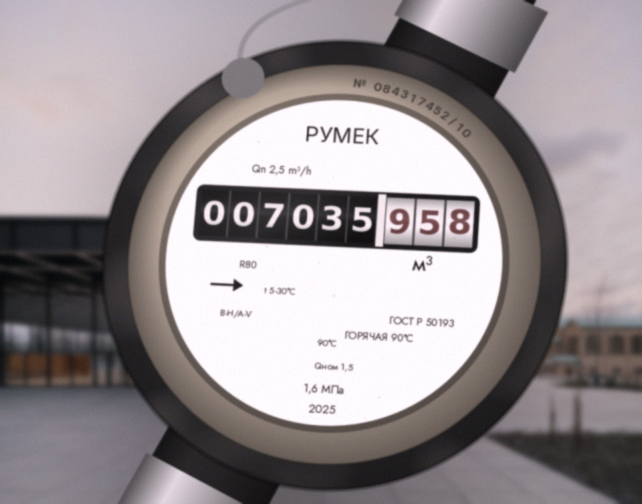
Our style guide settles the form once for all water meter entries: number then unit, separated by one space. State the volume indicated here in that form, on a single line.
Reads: 7035.958 m³
